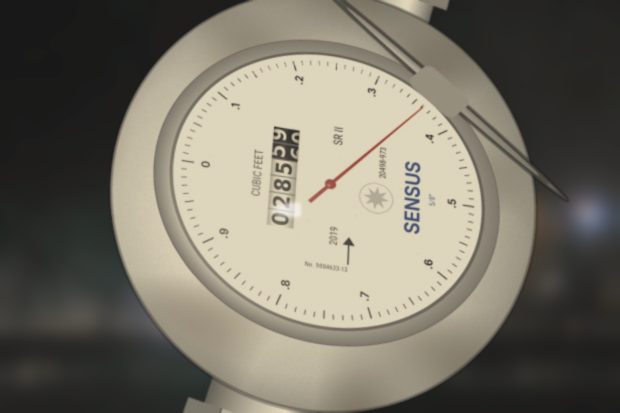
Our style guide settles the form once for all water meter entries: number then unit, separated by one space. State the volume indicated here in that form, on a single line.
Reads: 28559.36 ft³
